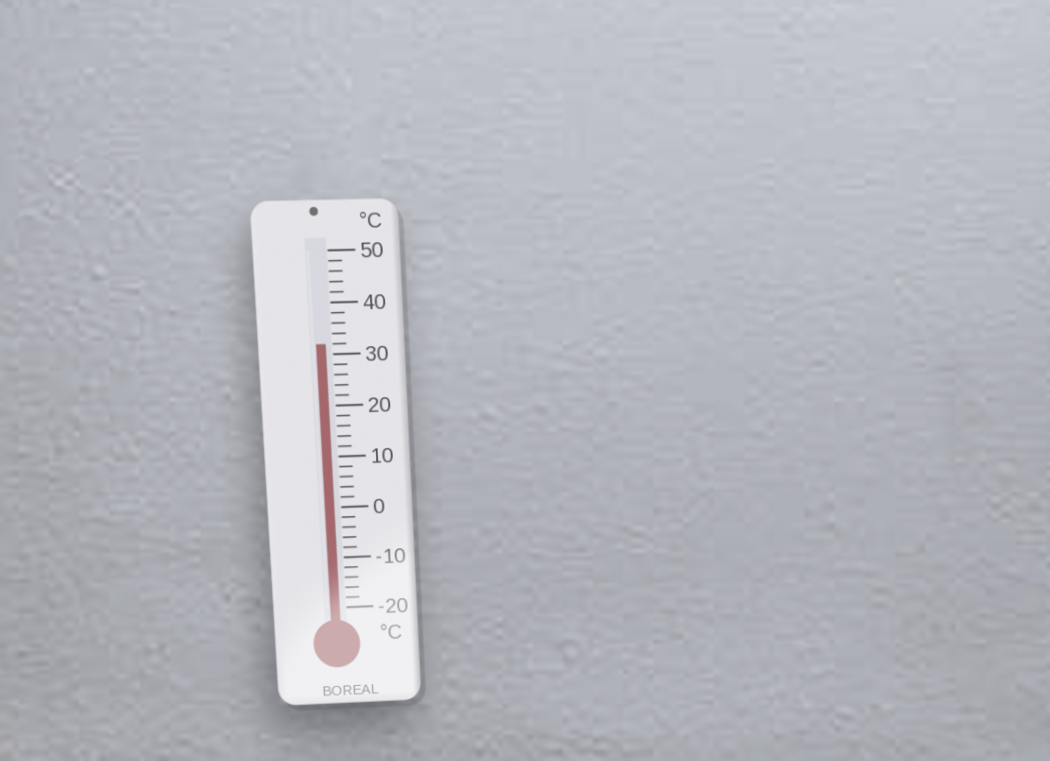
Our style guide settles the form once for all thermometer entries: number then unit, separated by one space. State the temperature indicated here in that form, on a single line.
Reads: 32 °C
